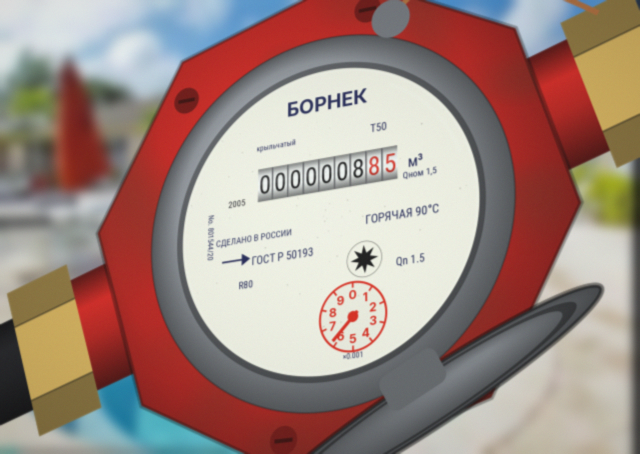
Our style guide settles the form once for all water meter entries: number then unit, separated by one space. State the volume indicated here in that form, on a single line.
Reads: 8.856 m³
